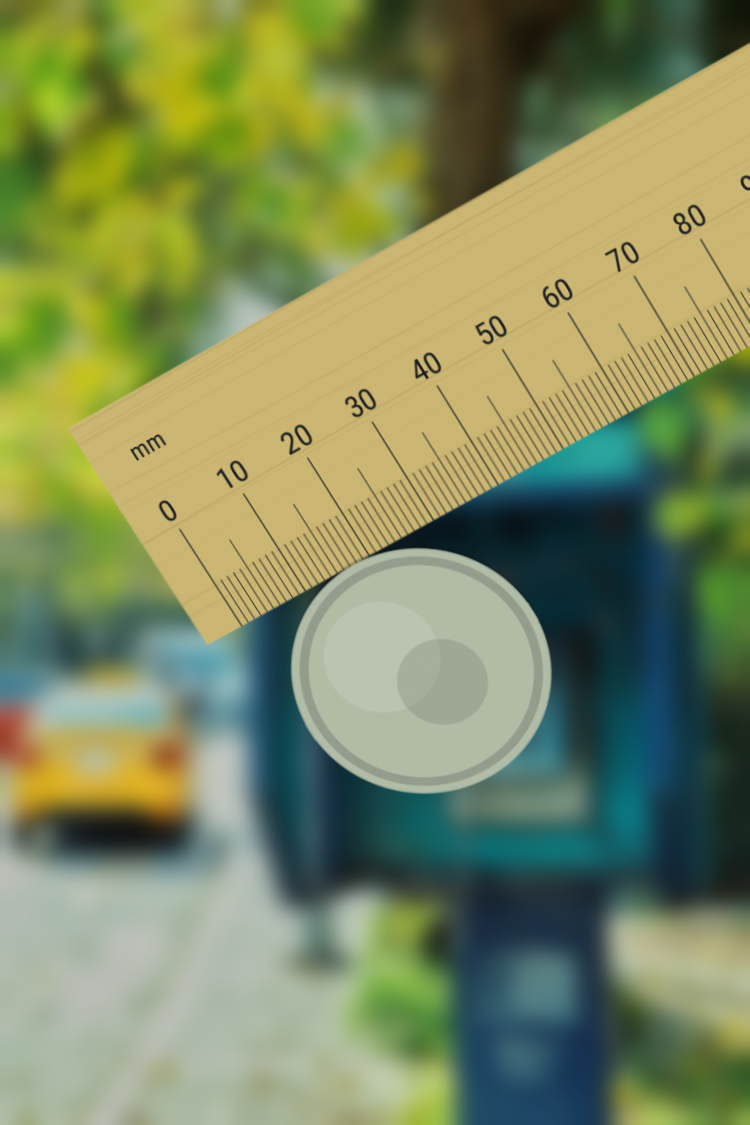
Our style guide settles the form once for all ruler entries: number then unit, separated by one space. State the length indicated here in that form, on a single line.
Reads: 35 mm
